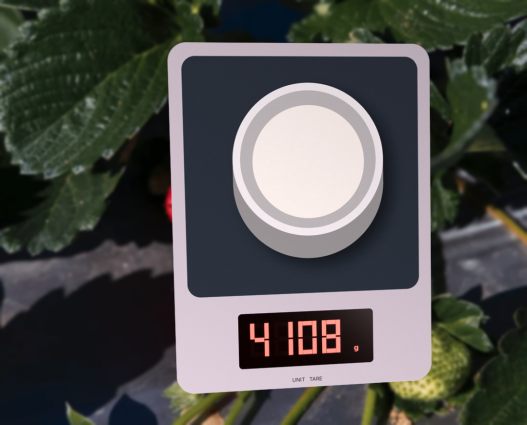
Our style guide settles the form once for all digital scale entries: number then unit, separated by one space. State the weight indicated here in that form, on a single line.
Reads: 4108 g
